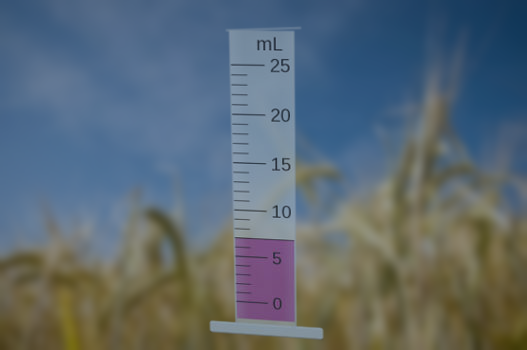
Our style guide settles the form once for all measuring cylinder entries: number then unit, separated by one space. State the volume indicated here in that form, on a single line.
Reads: 7 mL
